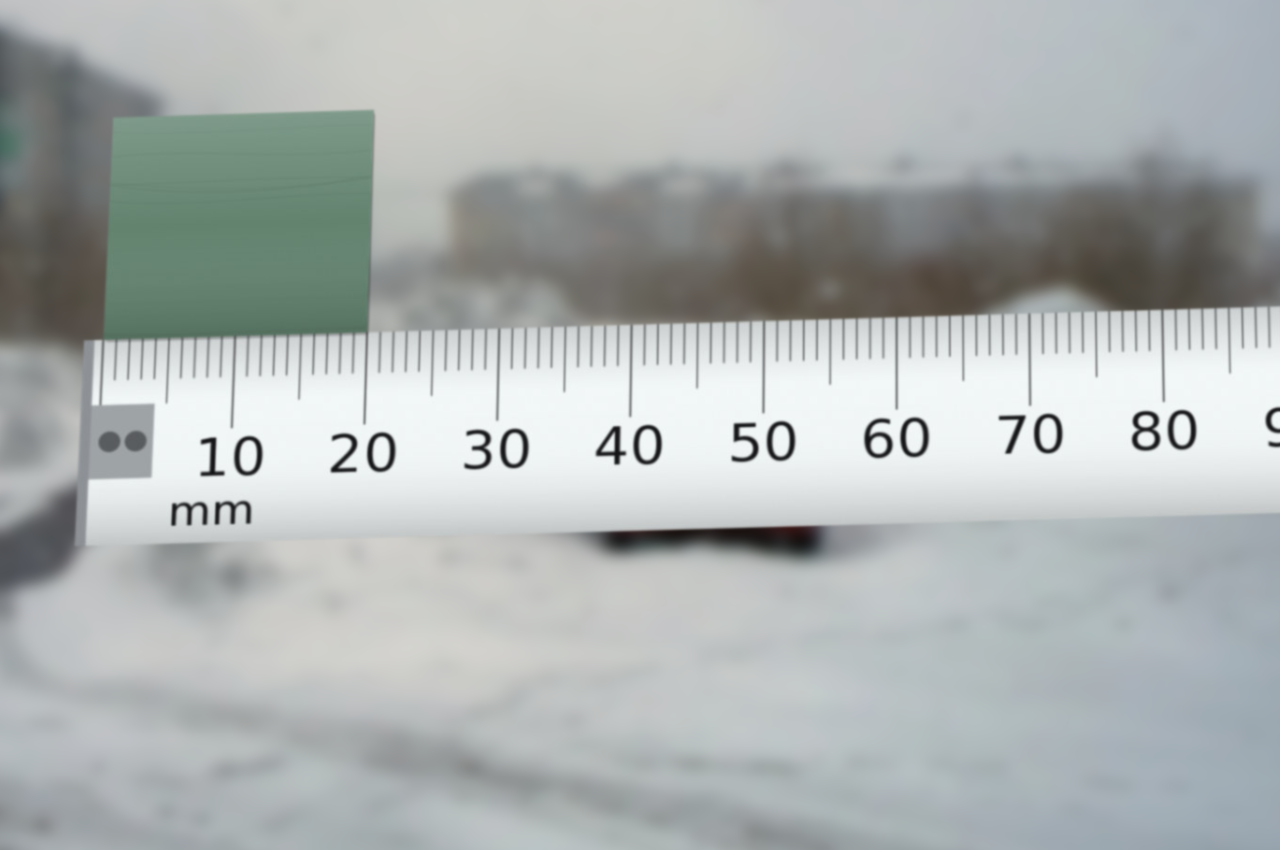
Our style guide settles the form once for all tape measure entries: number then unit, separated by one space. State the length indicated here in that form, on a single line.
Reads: 20 mm
